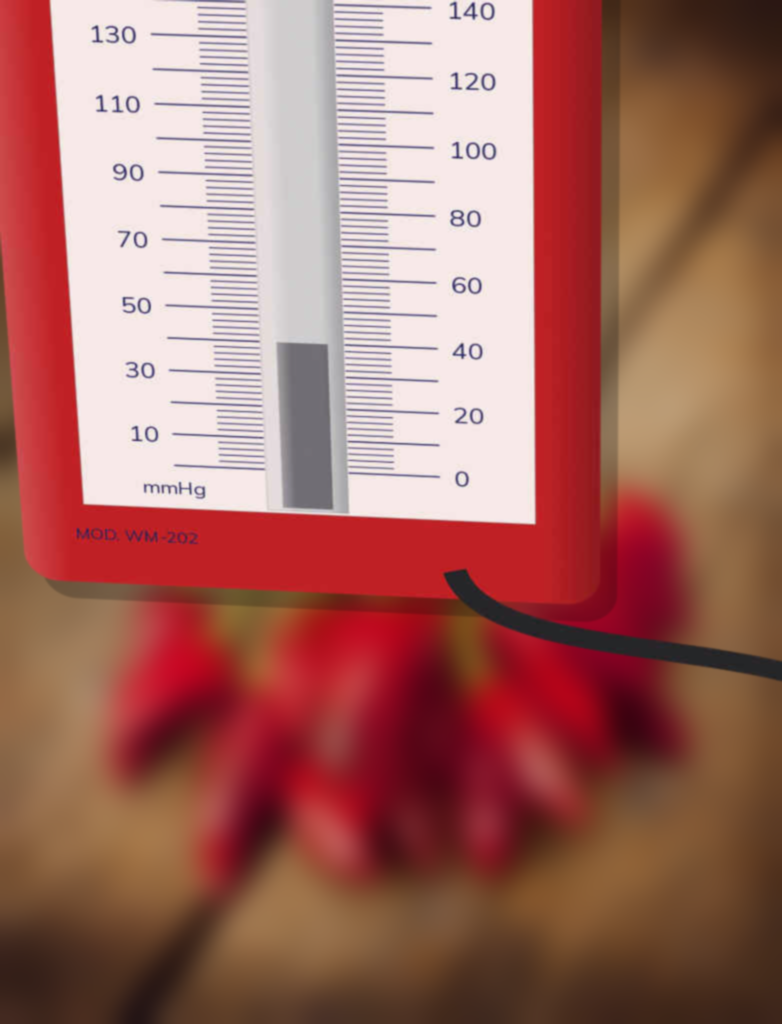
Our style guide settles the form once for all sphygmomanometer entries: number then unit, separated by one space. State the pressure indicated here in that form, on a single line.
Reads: 40 mmHg
